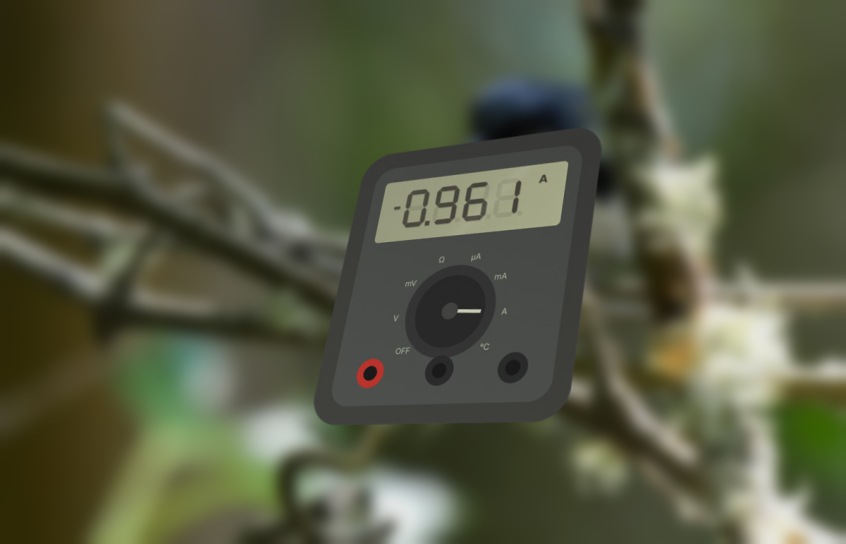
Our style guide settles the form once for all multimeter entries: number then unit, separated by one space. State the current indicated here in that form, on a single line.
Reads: -0.961 A
